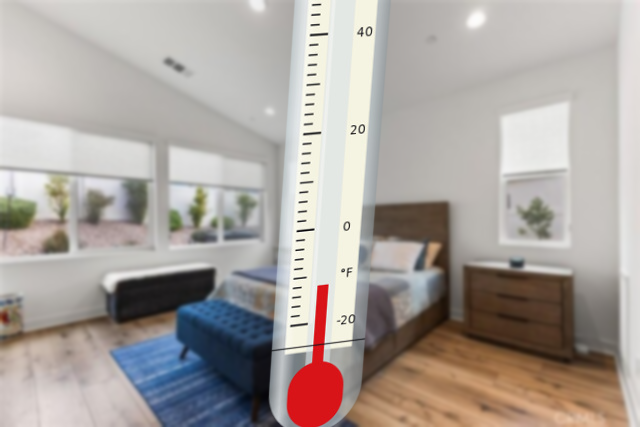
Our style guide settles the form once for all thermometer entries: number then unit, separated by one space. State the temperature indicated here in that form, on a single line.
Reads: -12 °F
